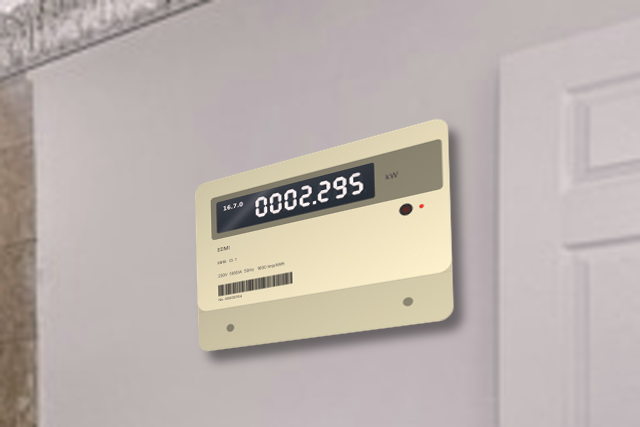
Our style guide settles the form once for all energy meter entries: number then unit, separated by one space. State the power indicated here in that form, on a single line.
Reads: 2.295 kW
